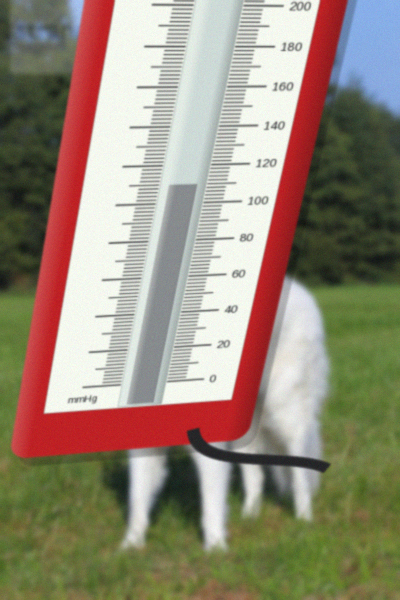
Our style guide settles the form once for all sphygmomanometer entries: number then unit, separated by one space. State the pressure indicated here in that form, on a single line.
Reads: 110 mmHg
